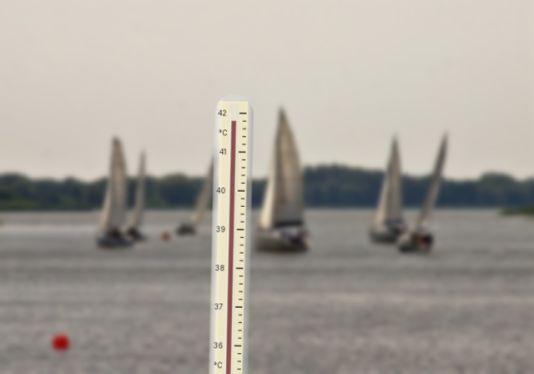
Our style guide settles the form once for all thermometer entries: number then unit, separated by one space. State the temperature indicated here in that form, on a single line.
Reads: 41.8 °C
